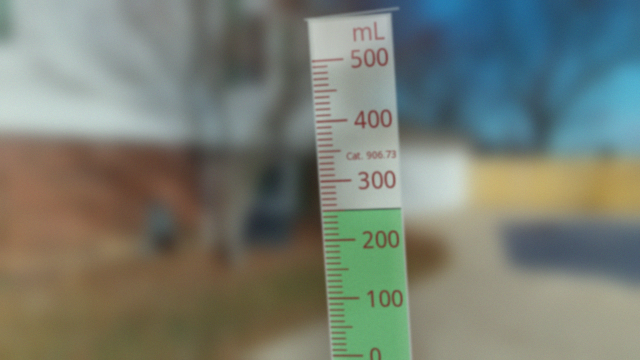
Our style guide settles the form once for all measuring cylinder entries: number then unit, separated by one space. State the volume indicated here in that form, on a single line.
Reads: 250 mL
